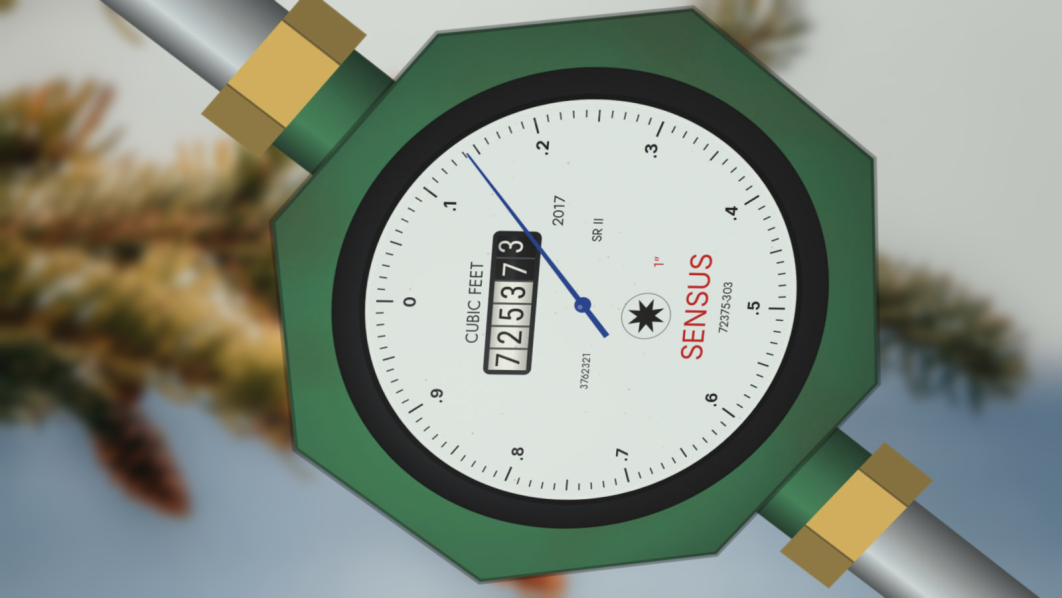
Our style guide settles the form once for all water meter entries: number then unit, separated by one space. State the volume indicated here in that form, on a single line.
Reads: 725373.14 ft³
